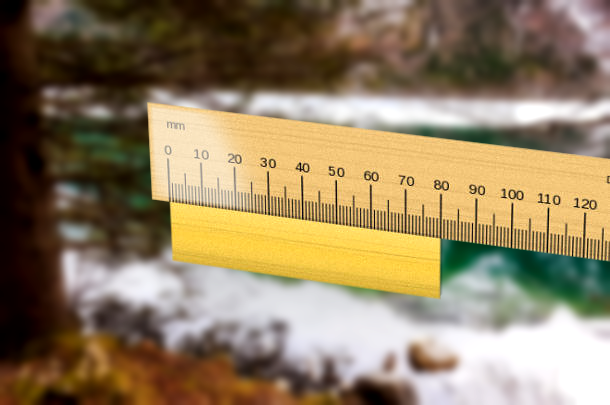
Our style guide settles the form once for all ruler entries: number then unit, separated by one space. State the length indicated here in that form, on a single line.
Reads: 80 mm
